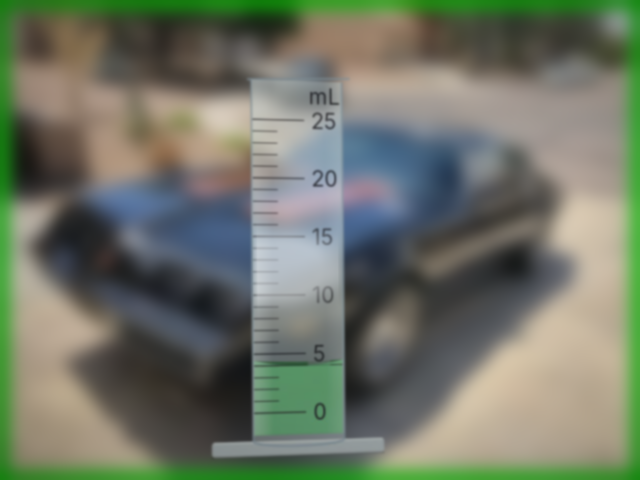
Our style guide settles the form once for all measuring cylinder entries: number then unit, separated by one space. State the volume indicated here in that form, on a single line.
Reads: 4 mL
